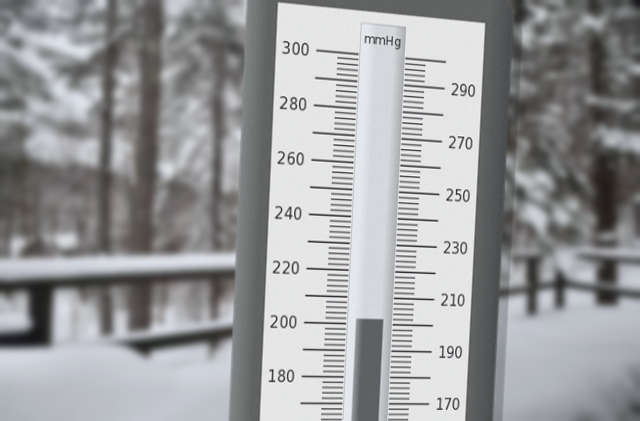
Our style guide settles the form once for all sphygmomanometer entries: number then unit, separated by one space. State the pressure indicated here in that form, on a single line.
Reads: 202 mmHg
